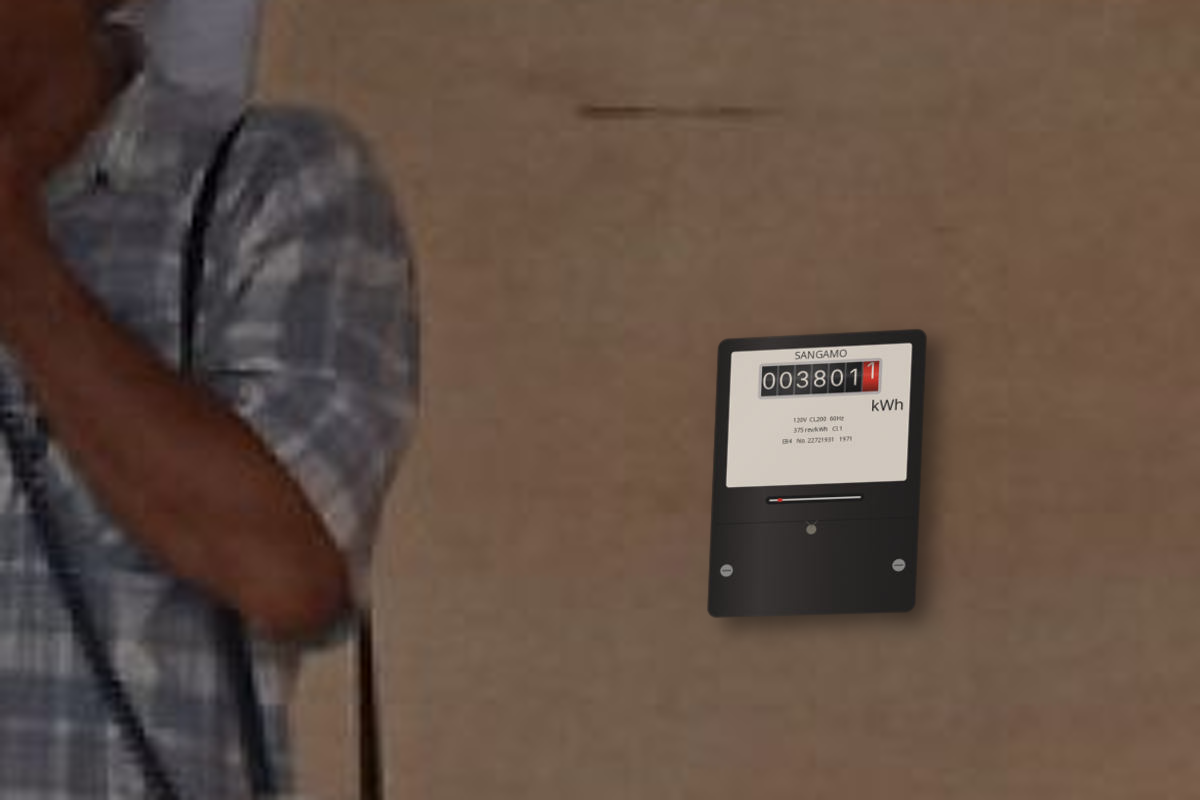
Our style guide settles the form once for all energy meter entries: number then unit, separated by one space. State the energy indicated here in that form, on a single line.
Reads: 3801.1 kWh
